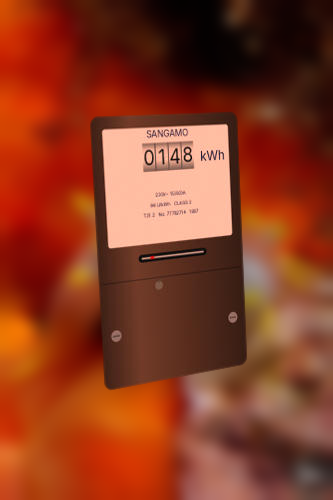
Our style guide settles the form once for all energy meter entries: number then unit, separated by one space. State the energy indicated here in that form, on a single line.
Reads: 148 kWh
